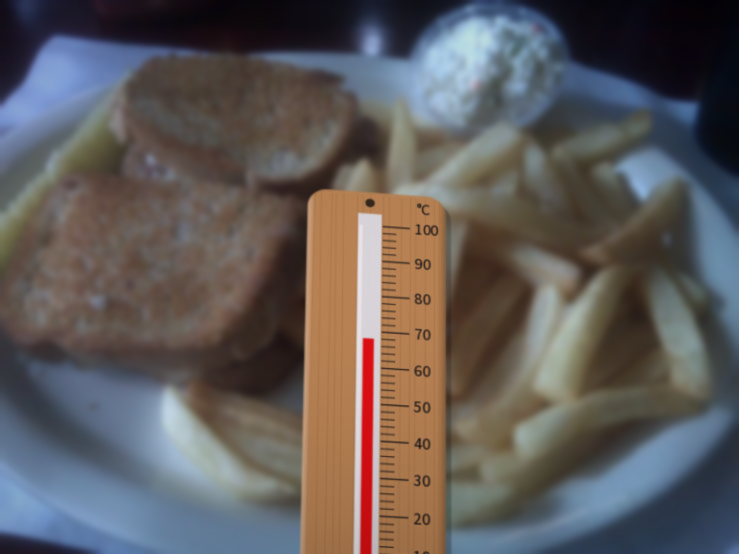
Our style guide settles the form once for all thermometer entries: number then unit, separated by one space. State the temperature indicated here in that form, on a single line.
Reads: 68 °C
